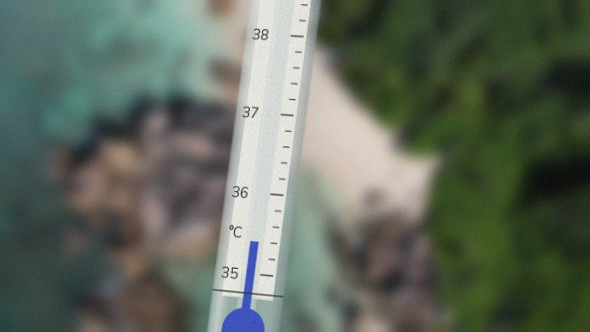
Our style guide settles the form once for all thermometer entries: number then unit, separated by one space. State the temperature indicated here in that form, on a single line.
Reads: 35.4 °C
